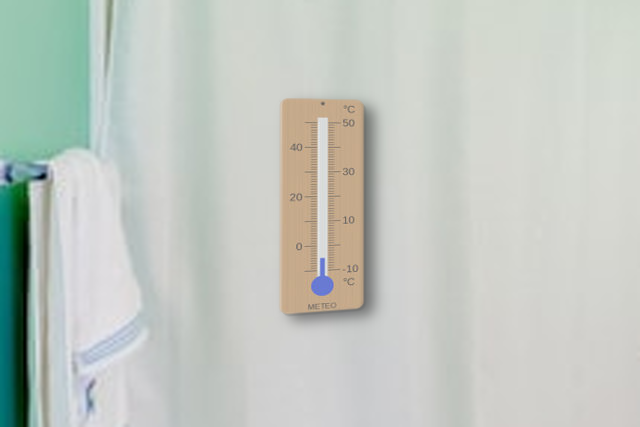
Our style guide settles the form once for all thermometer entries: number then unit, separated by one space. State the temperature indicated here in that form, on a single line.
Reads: -5 °C
